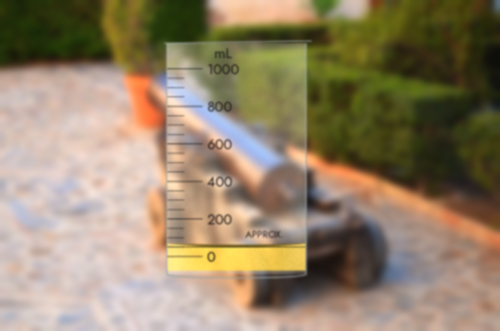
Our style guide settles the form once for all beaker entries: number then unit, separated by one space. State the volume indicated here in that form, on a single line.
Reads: 50 mL
